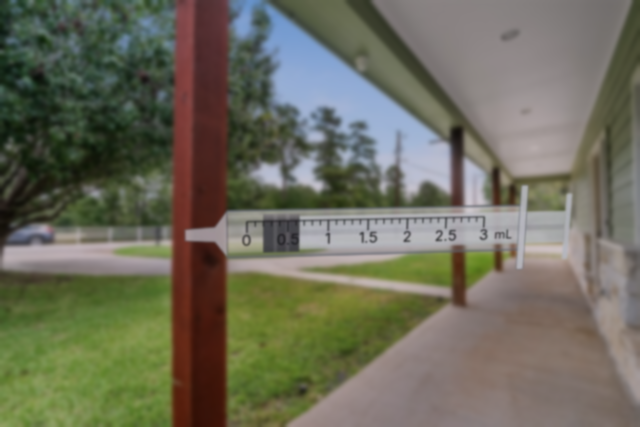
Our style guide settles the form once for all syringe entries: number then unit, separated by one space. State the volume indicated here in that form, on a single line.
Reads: 0.2 mL
